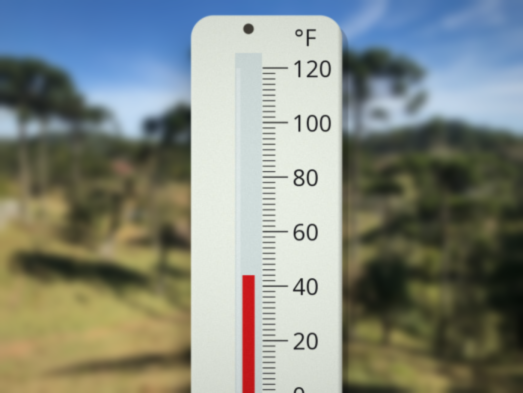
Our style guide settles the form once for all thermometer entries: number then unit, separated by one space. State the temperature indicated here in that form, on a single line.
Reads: 44 °F
